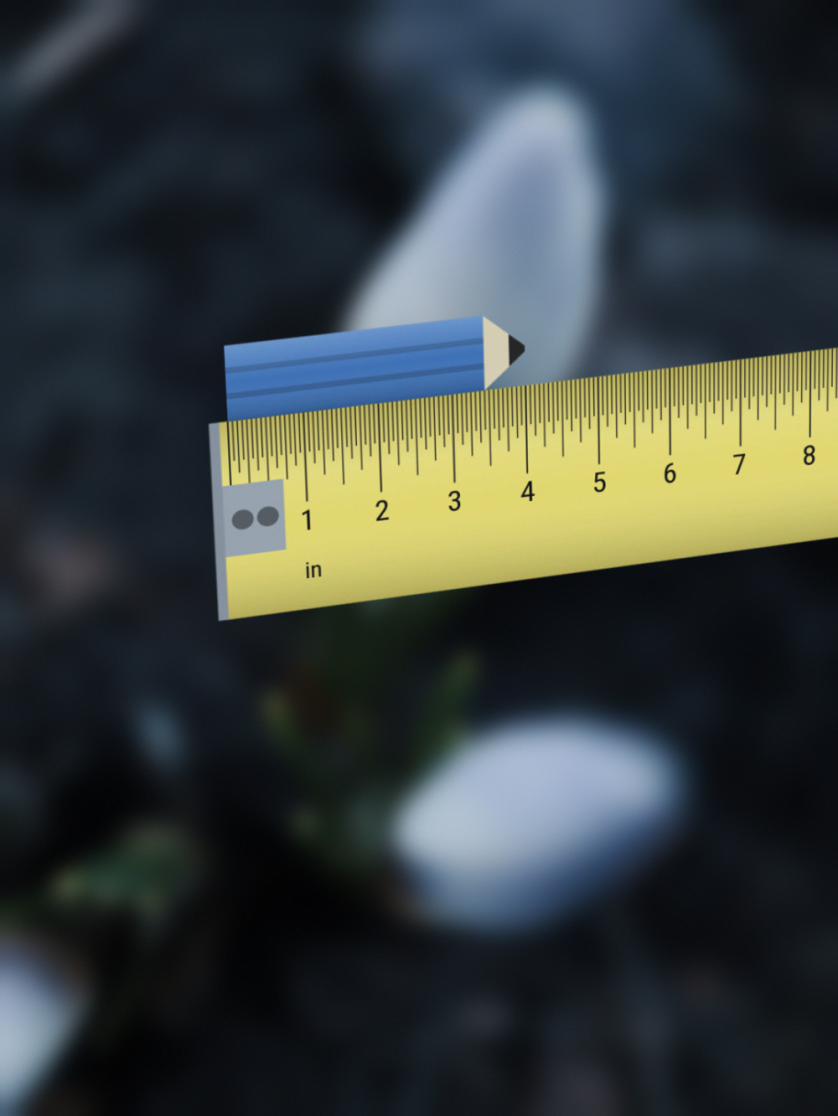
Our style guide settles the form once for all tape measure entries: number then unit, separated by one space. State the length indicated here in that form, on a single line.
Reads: 4 in
